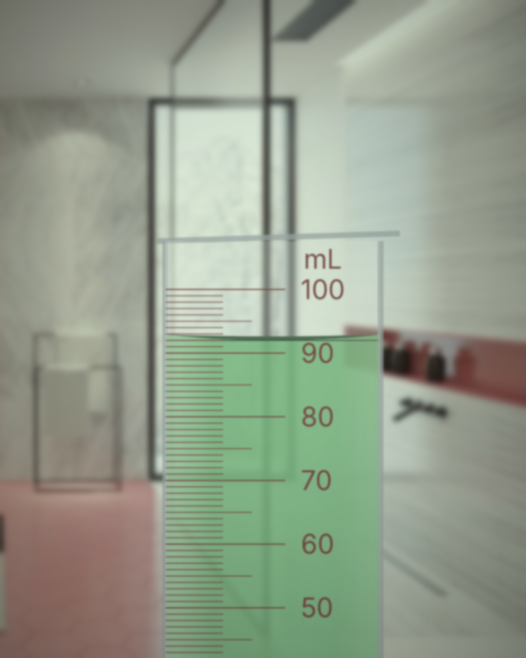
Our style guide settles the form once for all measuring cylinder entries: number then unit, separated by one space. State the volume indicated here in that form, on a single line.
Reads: 92 mL
